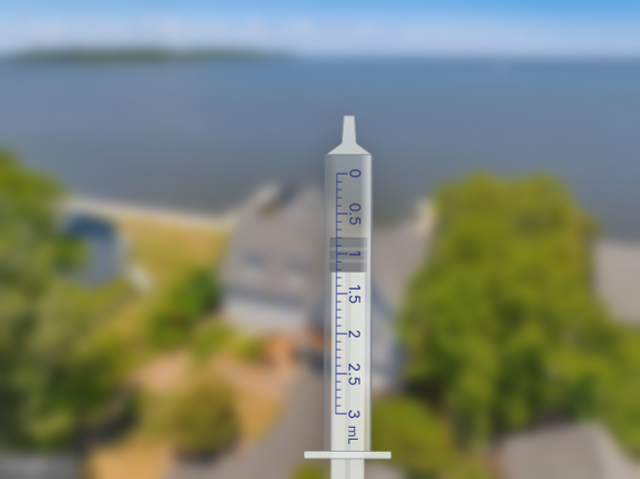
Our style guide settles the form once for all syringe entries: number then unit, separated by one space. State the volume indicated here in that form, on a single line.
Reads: 0.8 mL
